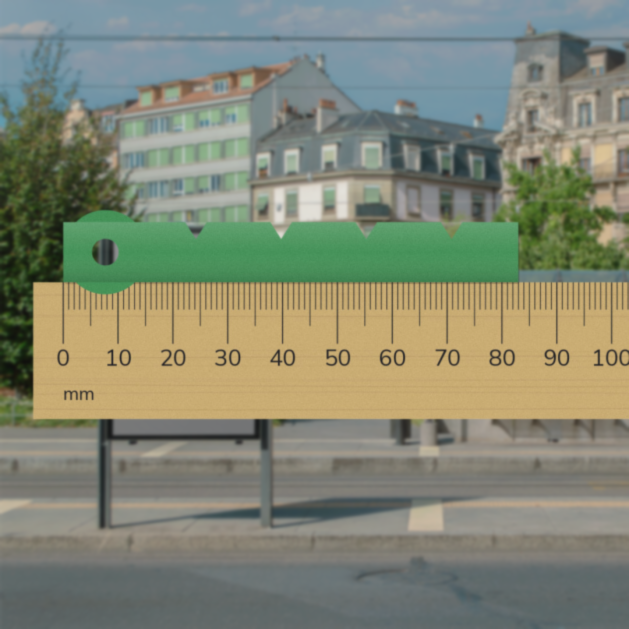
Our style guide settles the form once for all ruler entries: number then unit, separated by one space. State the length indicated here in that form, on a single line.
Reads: 83 mm
